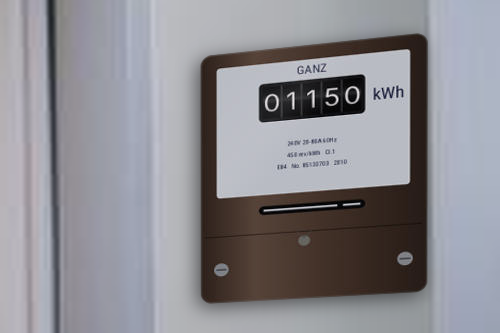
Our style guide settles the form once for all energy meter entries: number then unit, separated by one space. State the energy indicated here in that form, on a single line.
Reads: 1150 kWh
